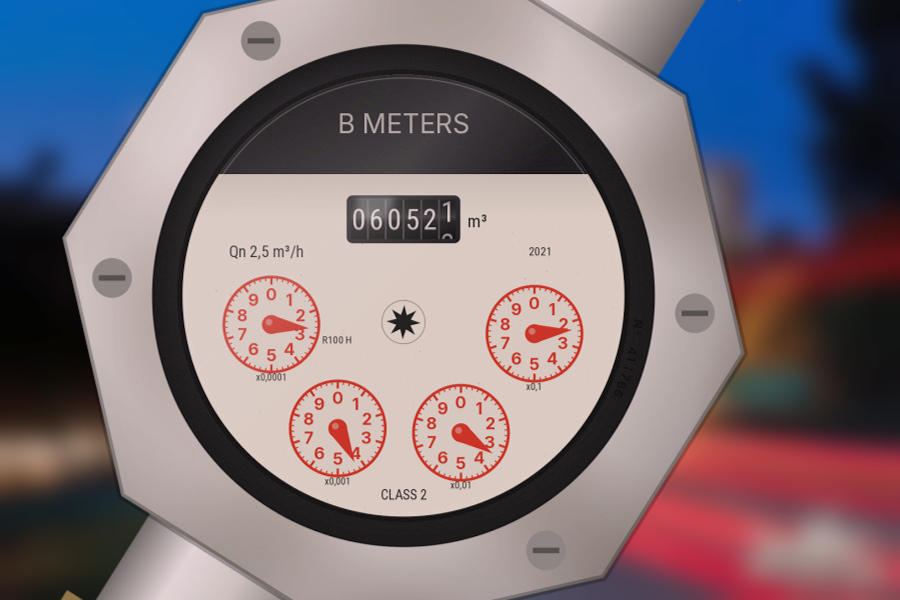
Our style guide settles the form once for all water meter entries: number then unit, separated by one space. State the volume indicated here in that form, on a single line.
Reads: 60521.2342 m³
